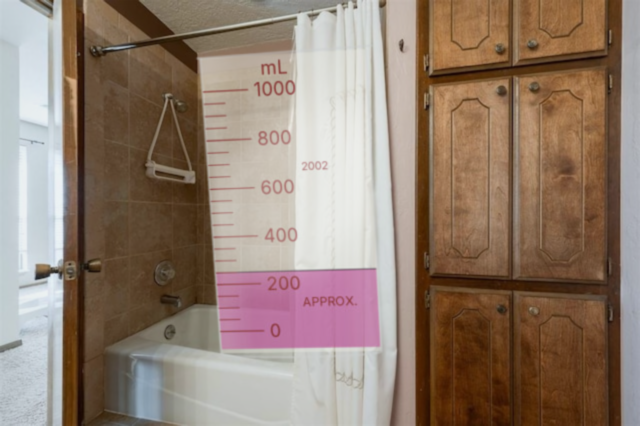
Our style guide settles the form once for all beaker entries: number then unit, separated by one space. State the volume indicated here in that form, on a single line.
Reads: 250 mL
